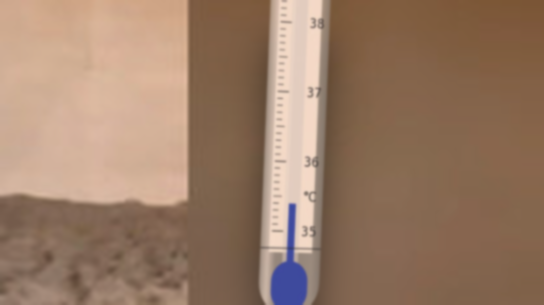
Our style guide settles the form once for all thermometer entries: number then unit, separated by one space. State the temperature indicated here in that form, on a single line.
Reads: 35.4 °C
